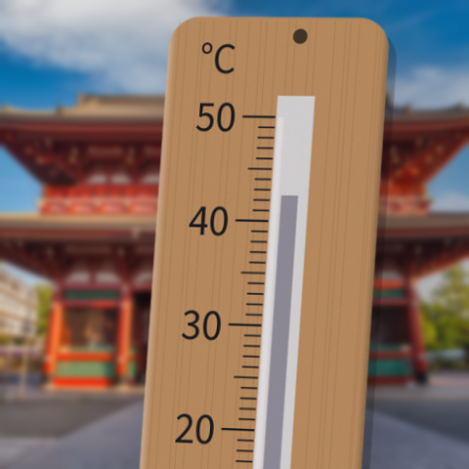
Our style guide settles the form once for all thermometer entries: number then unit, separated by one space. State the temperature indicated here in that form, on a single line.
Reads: 42.5 °C
